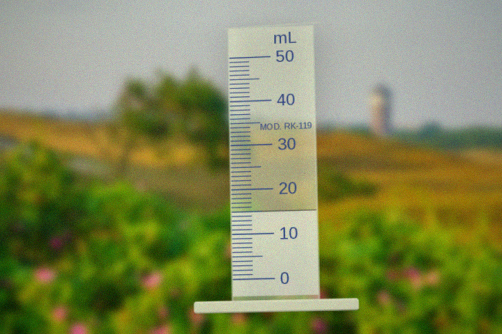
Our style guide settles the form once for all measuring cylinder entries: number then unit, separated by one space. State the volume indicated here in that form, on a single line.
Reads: 15 mL
